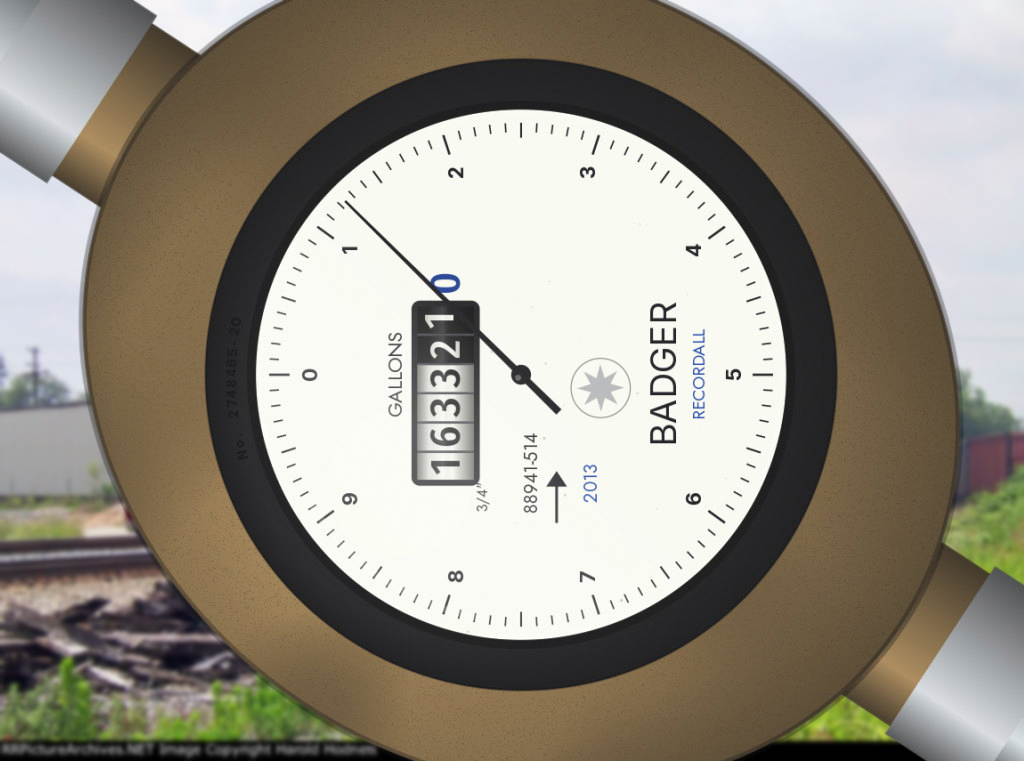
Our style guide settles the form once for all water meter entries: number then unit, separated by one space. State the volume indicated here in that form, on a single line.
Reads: 1633211.2 gal
